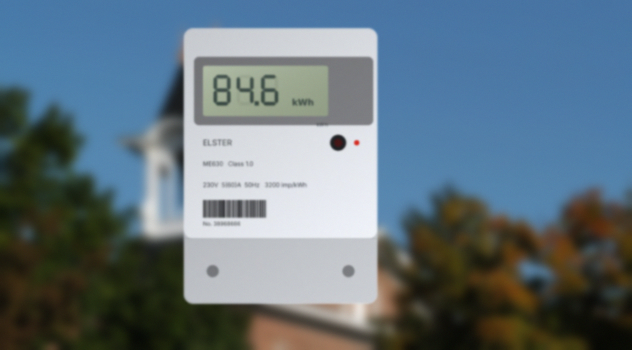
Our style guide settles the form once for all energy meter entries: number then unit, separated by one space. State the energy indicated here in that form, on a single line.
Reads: 84.6 kWh
